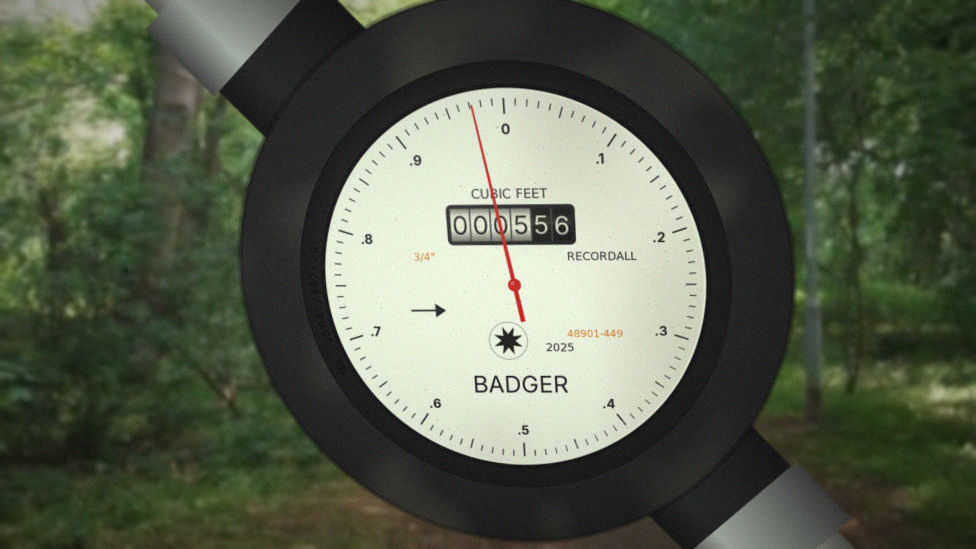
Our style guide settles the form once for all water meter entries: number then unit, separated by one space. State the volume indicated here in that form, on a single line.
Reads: 555.97 ft³
